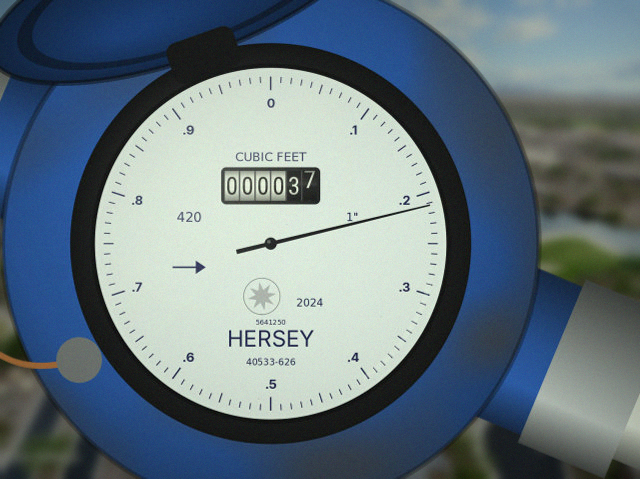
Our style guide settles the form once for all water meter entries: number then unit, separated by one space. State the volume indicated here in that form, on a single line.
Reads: 37.21 ft³
